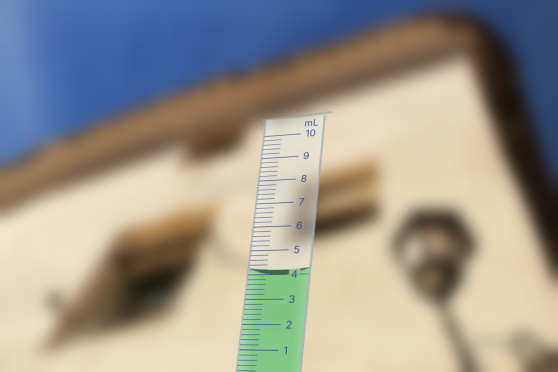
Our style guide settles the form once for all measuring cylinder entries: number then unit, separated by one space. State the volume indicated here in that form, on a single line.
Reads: 4 mL
